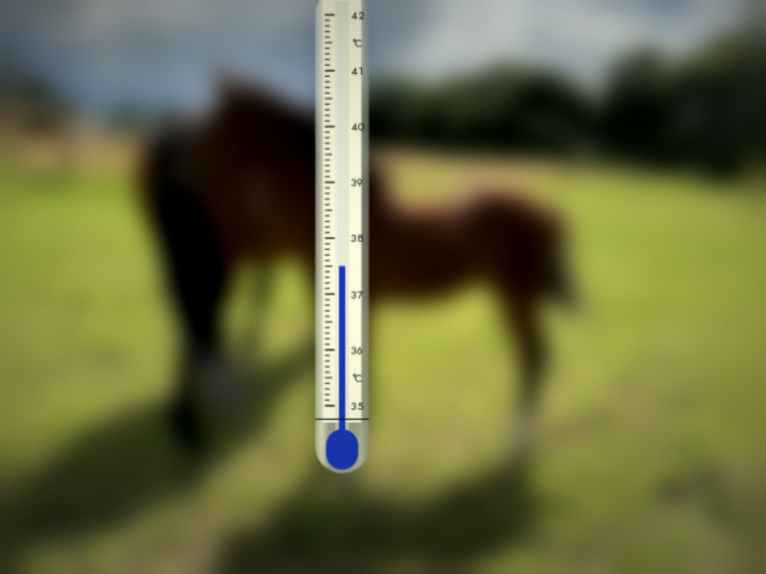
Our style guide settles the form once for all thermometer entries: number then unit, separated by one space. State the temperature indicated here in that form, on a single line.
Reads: 37.5 °C
